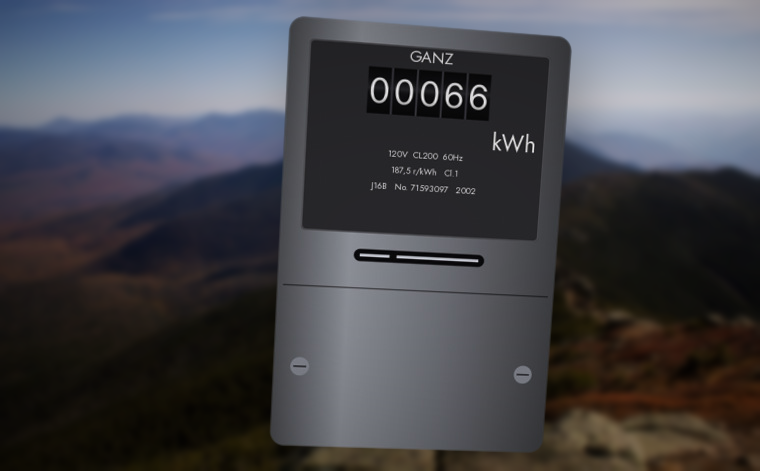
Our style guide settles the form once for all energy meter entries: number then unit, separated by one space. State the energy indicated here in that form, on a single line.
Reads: 66 kWh
